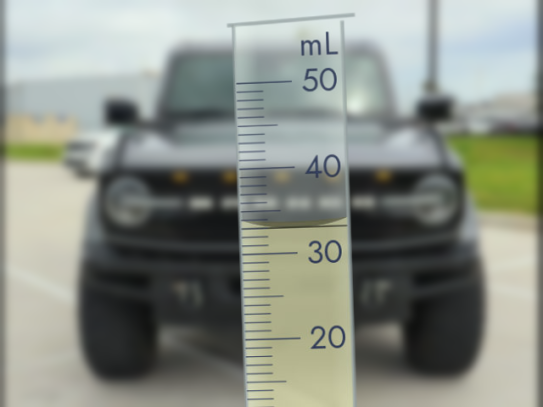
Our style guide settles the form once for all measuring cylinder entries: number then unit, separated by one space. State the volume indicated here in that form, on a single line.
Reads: 33 mL
